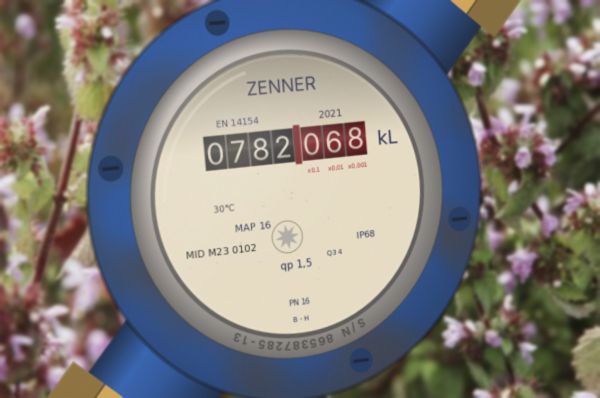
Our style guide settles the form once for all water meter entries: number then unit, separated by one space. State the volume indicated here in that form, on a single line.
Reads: 782.068 kL
